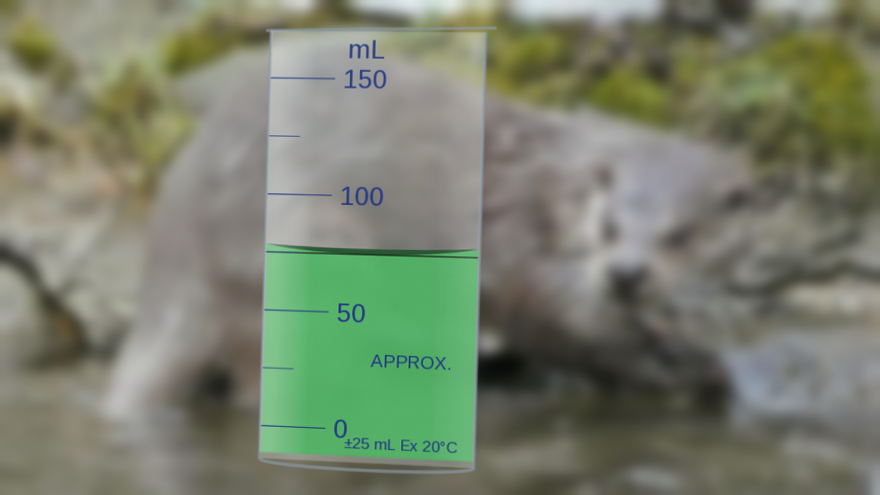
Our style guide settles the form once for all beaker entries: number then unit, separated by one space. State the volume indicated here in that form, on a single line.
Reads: 75 mL
